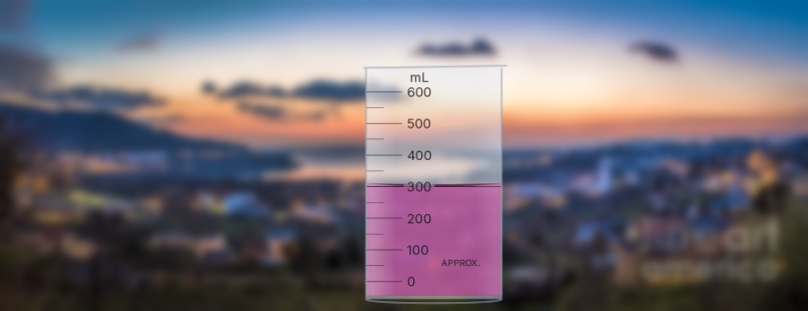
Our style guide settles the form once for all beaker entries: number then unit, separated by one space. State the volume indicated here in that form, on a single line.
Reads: 300 mL
